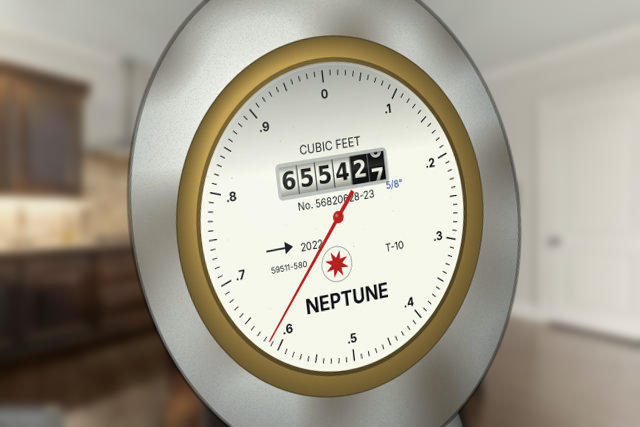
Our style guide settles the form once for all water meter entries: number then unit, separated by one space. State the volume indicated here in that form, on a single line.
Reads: 655426.61 ft³
